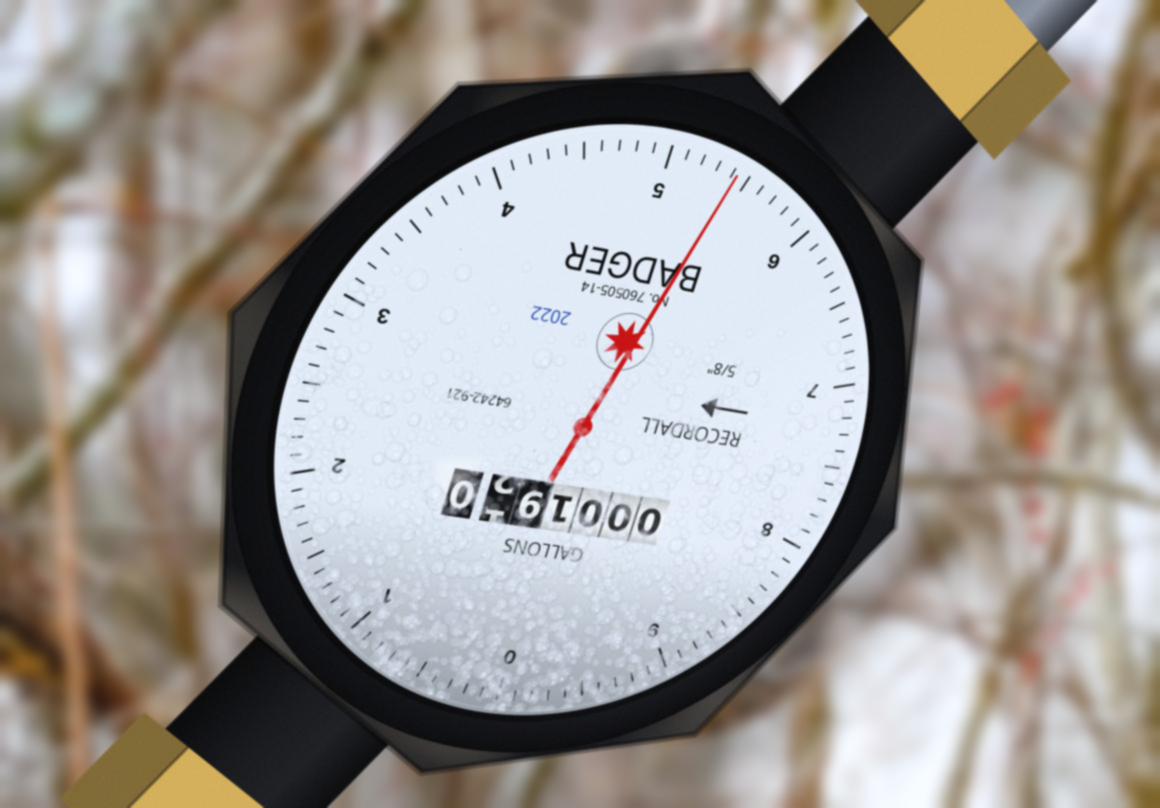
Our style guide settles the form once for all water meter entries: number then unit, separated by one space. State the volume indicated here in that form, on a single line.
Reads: 1915.4 gal
